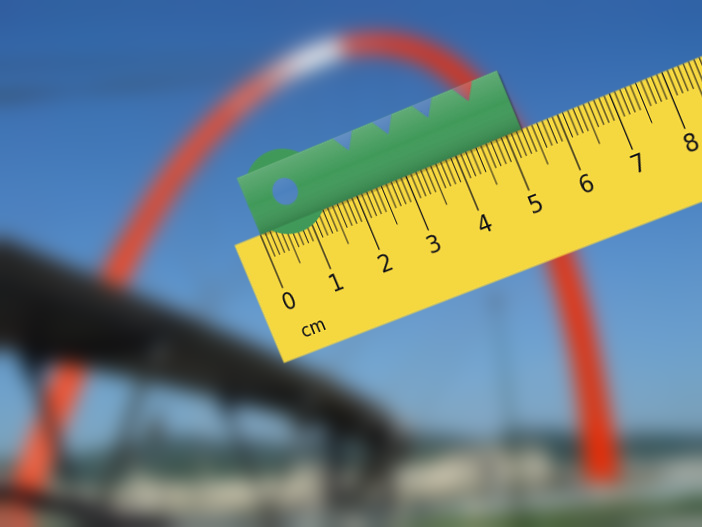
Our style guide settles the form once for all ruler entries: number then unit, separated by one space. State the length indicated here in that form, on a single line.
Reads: 5.3 cm
